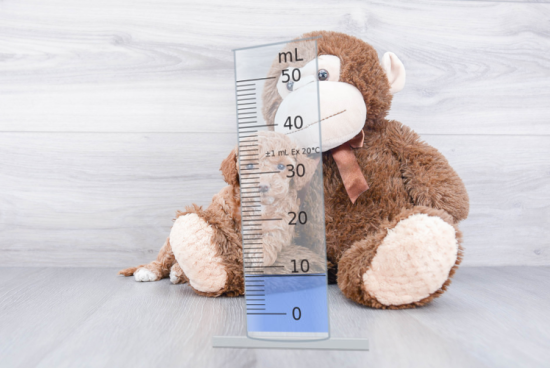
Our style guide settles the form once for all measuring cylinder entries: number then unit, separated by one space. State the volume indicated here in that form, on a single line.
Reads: 8 mL
